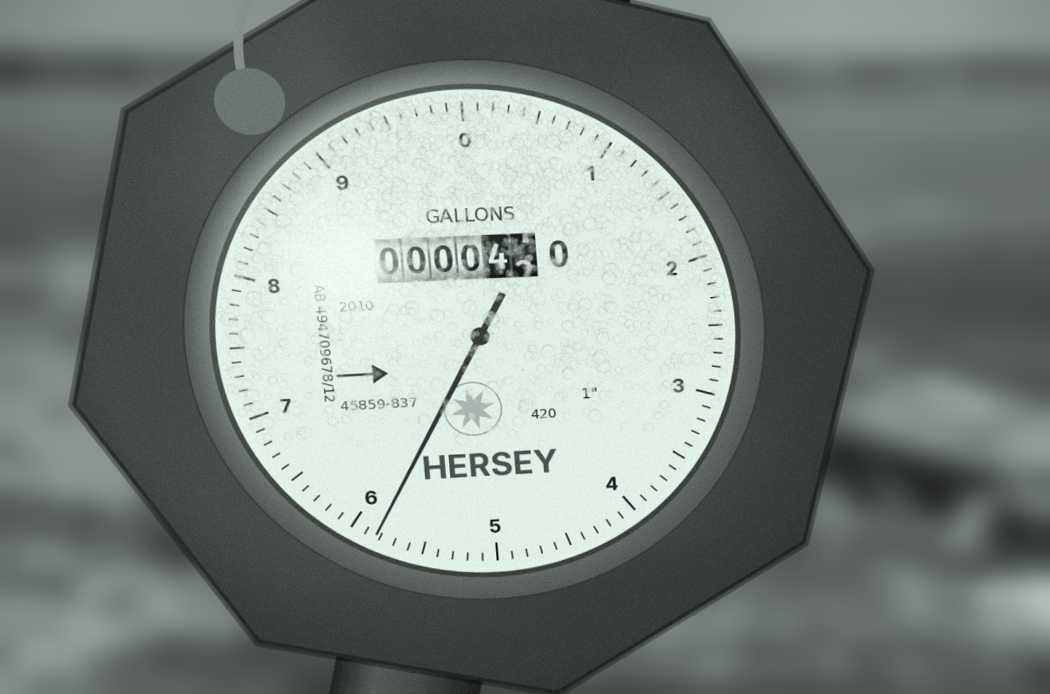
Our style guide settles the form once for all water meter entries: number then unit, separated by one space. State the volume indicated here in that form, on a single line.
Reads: 415.8 gal
